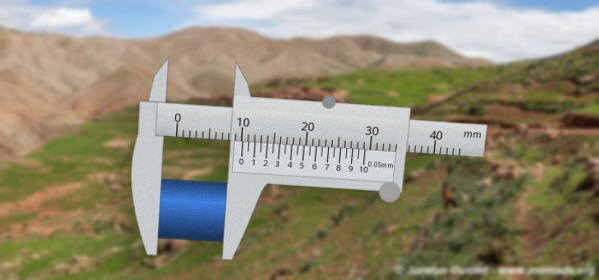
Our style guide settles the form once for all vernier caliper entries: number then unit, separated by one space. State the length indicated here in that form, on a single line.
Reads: 10.2 mm
